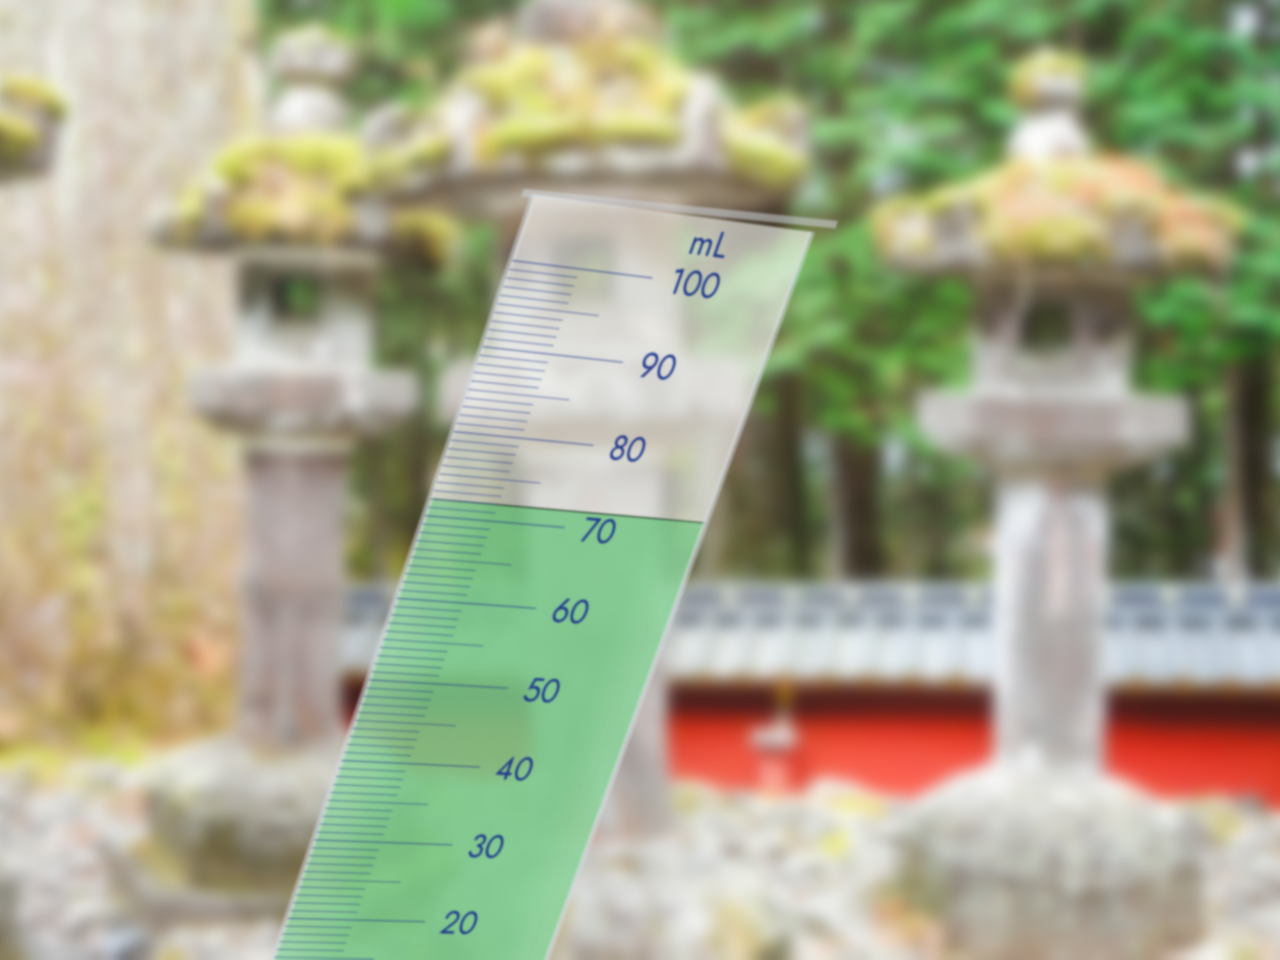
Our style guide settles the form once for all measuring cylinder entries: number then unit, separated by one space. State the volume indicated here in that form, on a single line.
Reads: 72 mL
